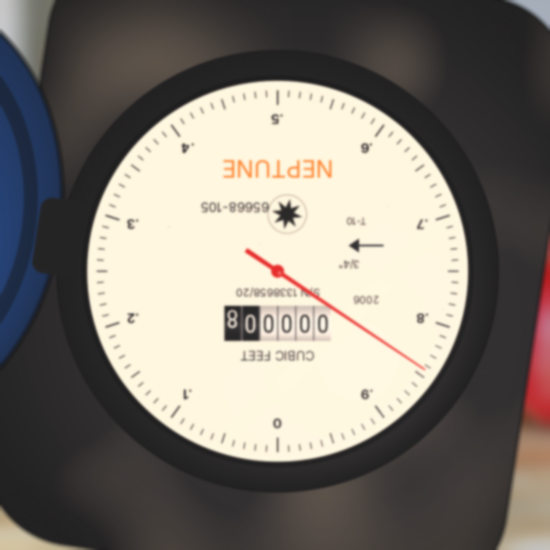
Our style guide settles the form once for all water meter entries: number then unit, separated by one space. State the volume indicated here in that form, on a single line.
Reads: 7.84 ft³
